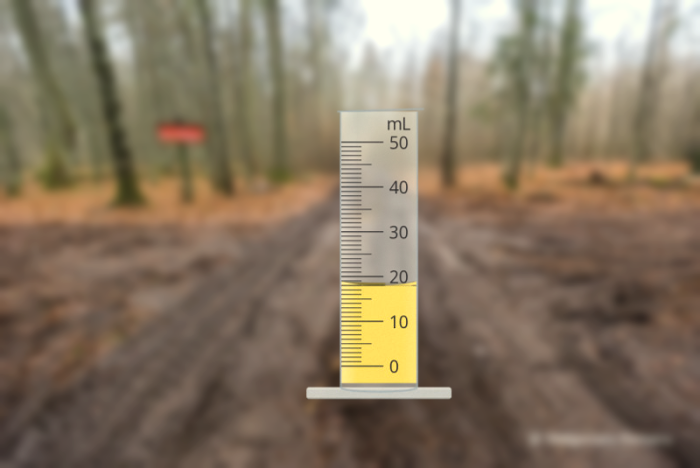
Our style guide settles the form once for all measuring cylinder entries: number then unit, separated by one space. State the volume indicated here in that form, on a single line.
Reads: 18 mL
